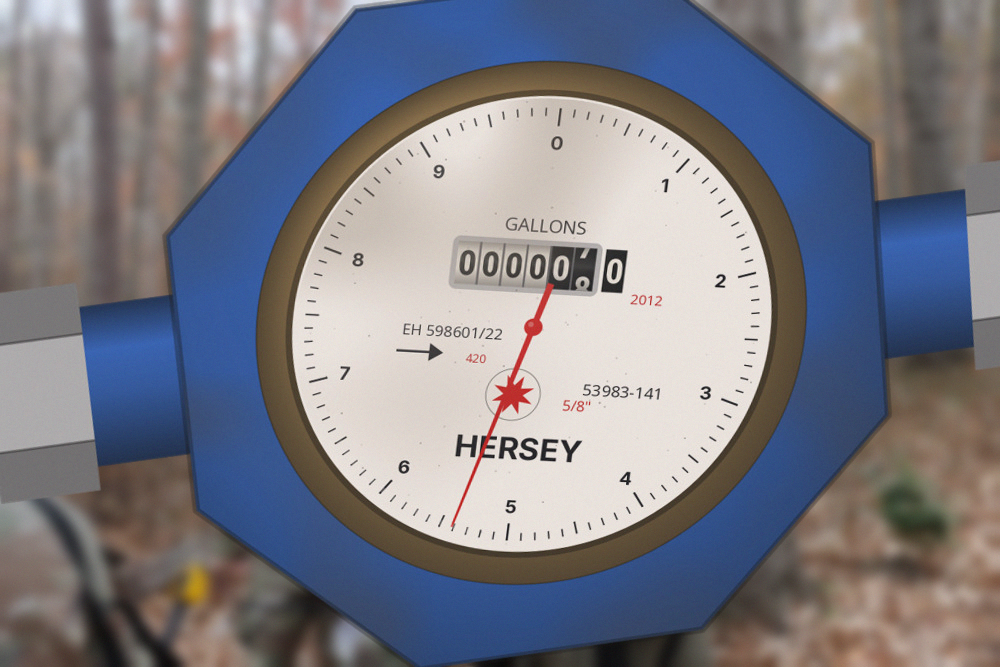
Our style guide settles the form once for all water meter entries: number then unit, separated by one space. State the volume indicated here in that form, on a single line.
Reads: 75.4 gal
